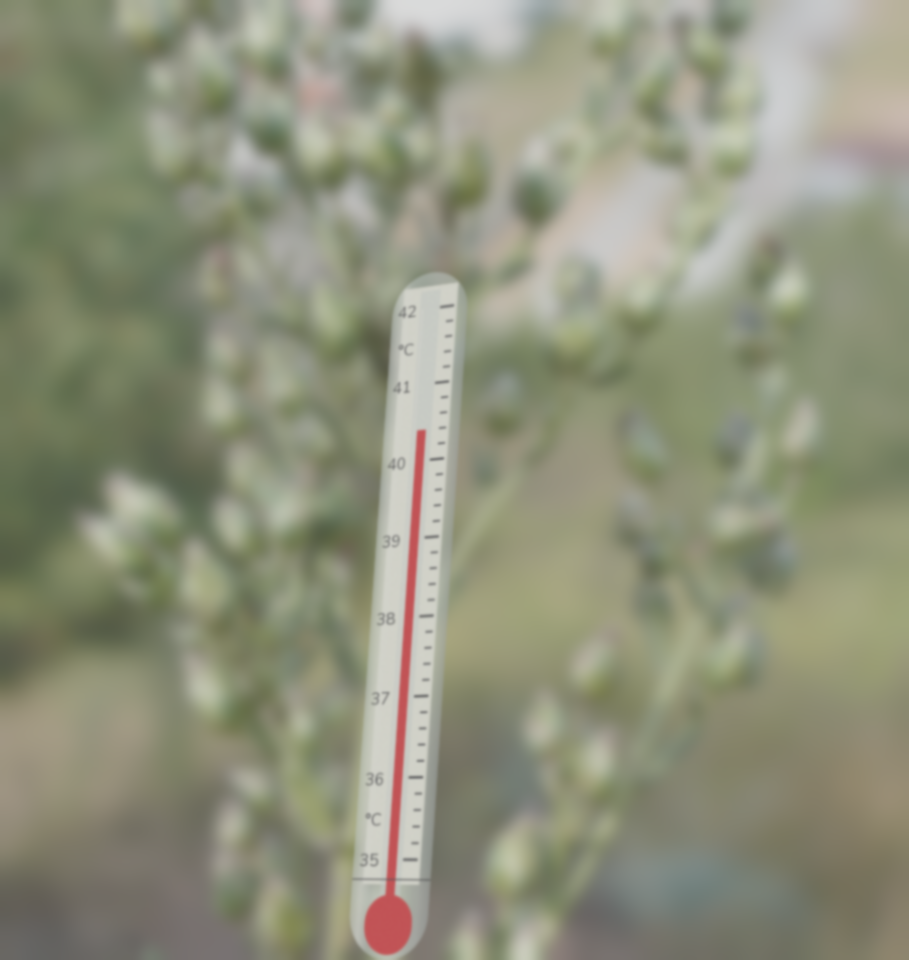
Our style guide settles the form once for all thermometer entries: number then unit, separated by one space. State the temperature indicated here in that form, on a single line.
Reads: 40.4 °C
